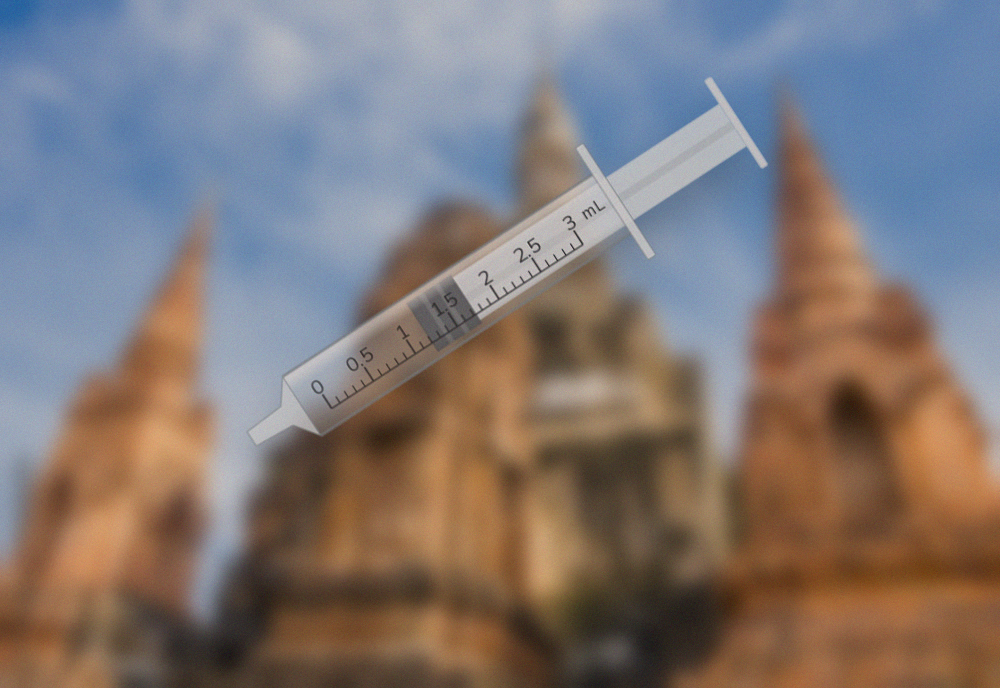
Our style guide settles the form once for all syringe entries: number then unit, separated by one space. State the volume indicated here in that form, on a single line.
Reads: 1.2 mL
